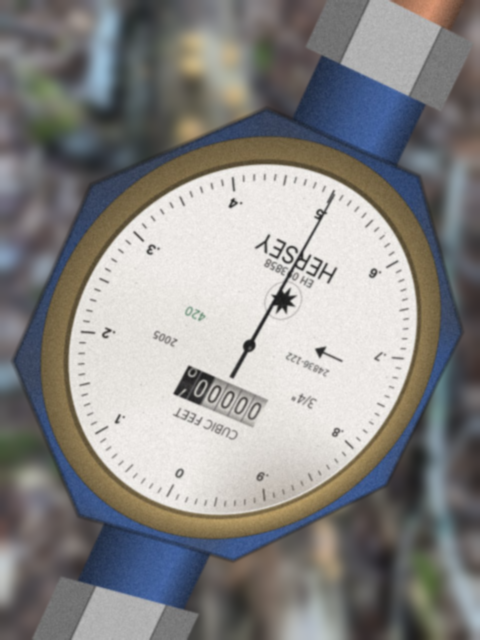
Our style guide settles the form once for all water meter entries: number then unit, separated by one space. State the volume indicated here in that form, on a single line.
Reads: 7.50 ft³
